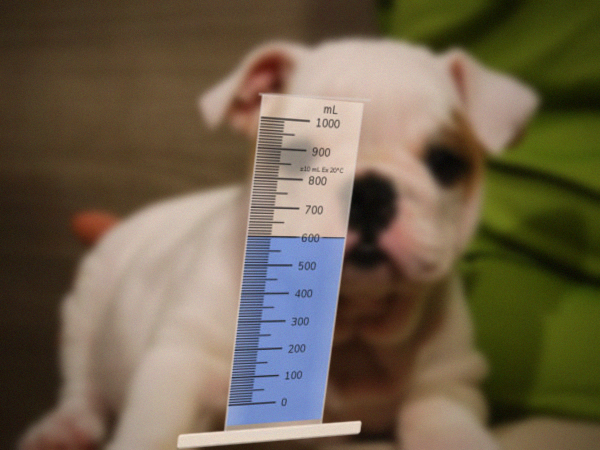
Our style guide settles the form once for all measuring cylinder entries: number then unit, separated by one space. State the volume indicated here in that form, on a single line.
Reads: 600 mL
